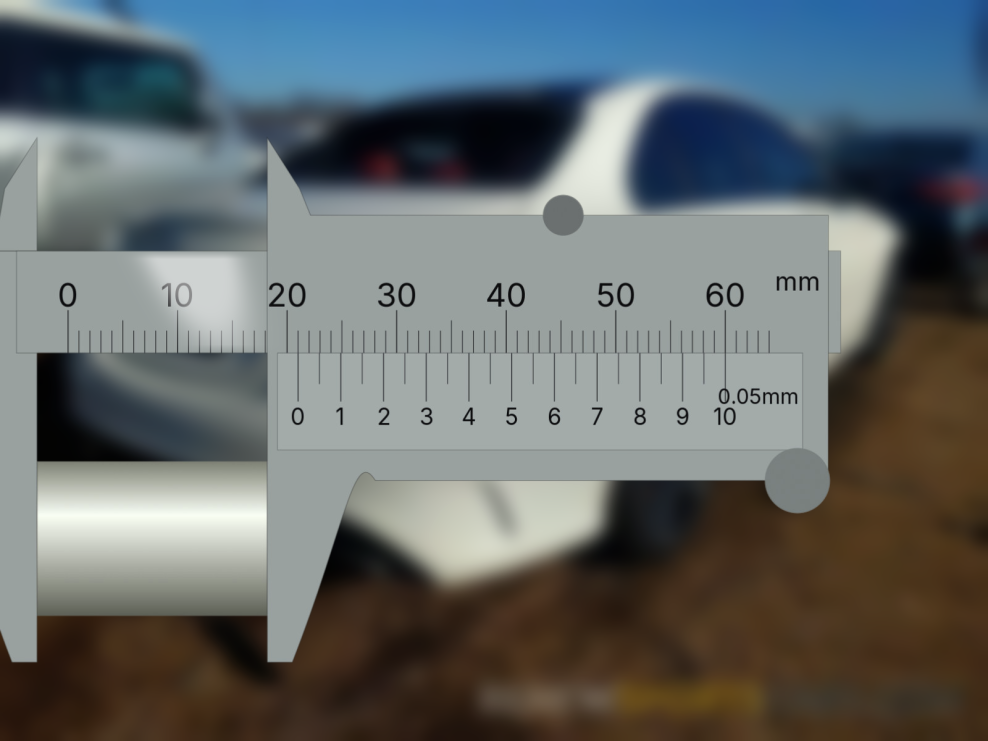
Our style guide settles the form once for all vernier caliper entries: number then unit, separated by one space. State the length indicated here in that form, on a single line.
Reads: 21.0 mm
